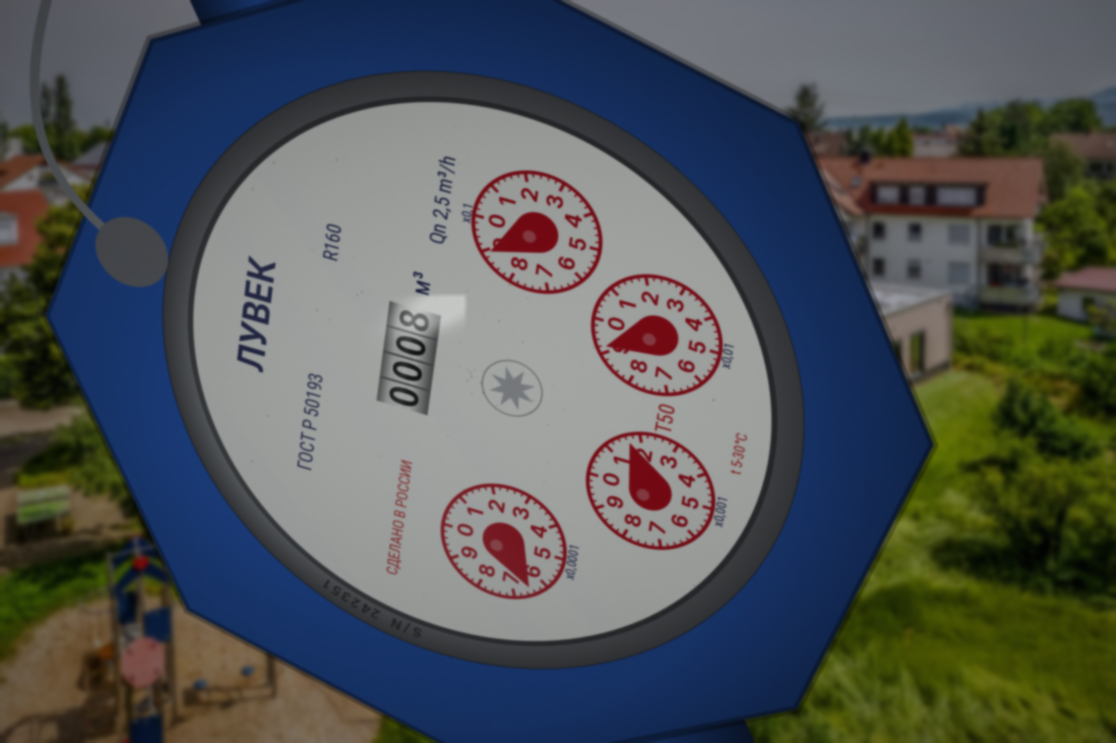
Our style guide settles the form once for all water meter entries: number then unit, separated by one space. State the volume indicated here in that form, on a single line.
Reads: 8.8916 m³
